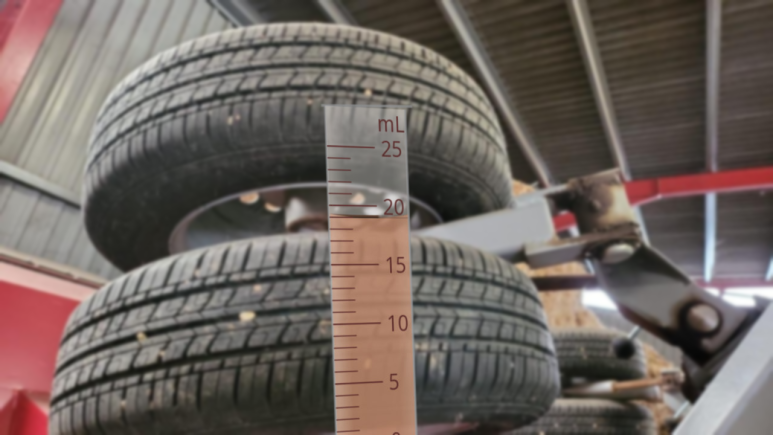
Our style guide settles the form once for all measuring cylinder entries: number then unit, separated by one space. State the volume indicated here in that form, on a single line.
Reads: 19 mL
